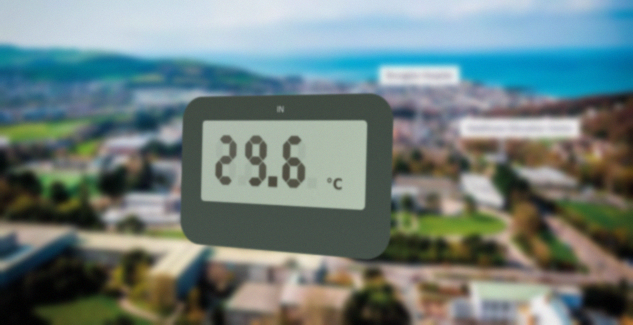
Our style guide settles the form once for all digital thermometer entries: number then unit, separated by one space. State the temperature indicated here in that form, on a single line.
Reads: 29.6 °C
